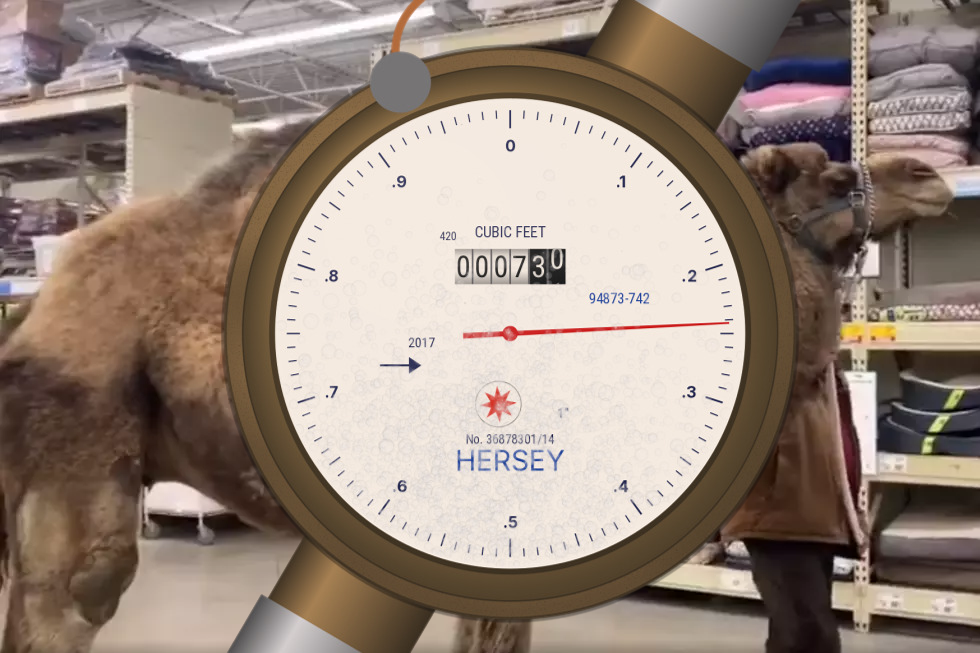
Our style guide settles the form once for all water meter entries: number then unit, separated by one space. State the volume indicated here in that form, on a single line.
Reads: 730.24 ft³
